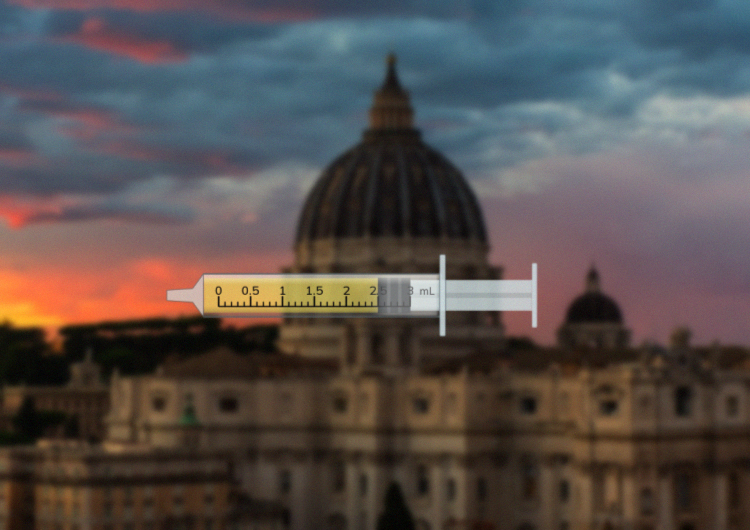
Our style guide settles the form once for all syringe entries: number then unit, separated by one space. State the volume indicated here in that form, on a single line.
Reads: 2.5 mL
